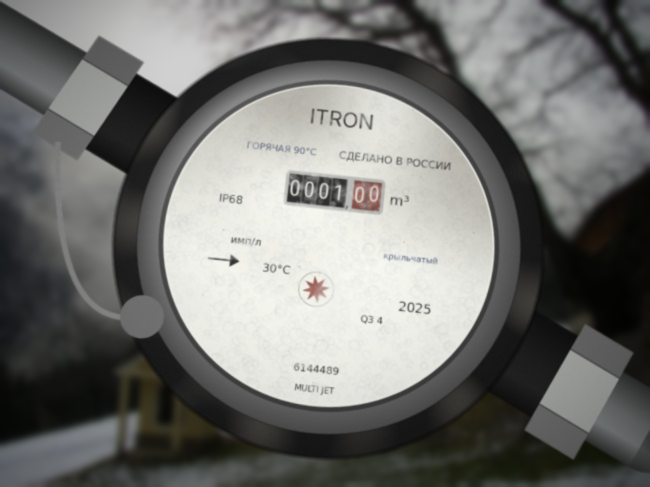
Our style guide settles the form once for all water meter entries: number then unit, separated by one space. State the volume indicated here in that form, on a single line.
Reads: 1.00 m³
